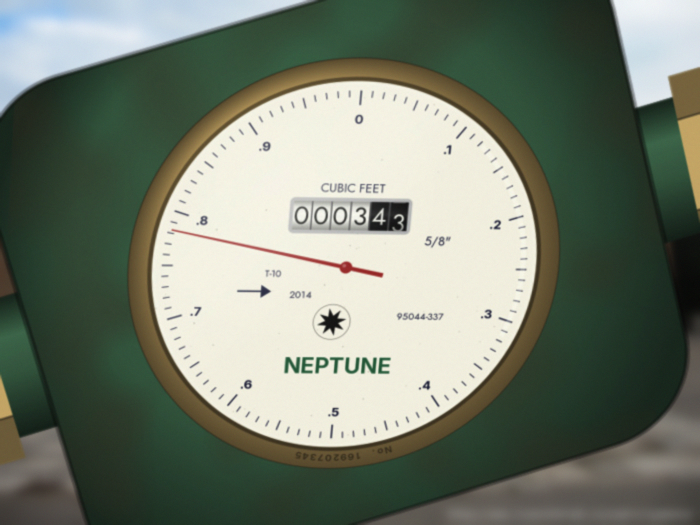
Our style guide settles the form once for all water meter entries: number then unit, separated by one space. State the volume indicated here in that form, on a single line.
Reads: 342.78 ft³
